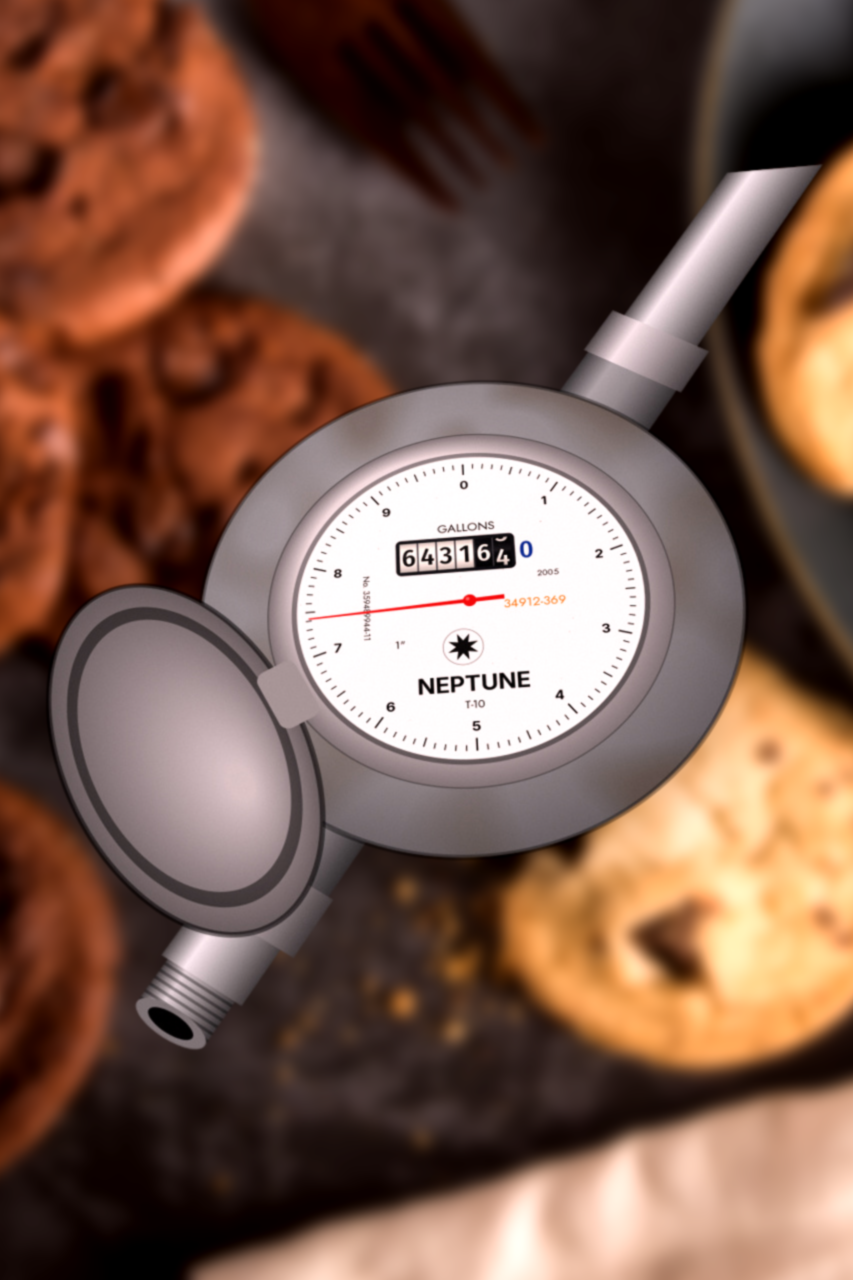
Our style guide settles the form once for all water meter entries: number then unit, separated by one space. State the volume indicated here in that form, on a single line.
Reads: 6431637.4 gal
